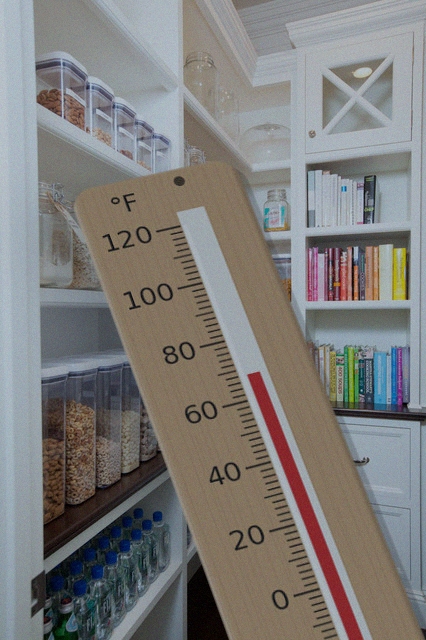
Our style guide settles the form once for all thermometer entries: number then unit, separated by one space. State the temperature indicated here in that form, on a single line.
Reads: 68 °F
